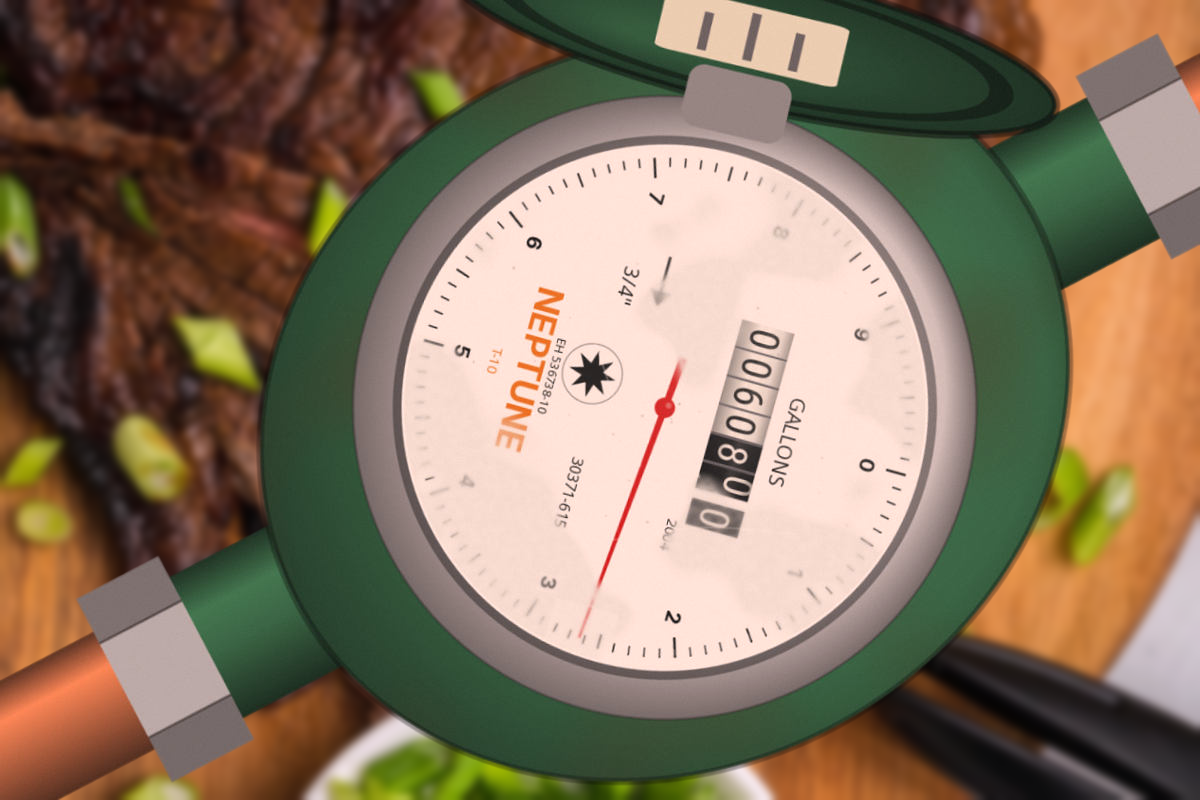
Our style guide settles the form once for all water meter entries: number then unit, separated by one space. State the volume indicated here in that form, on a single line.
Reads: 60802.6 gal
